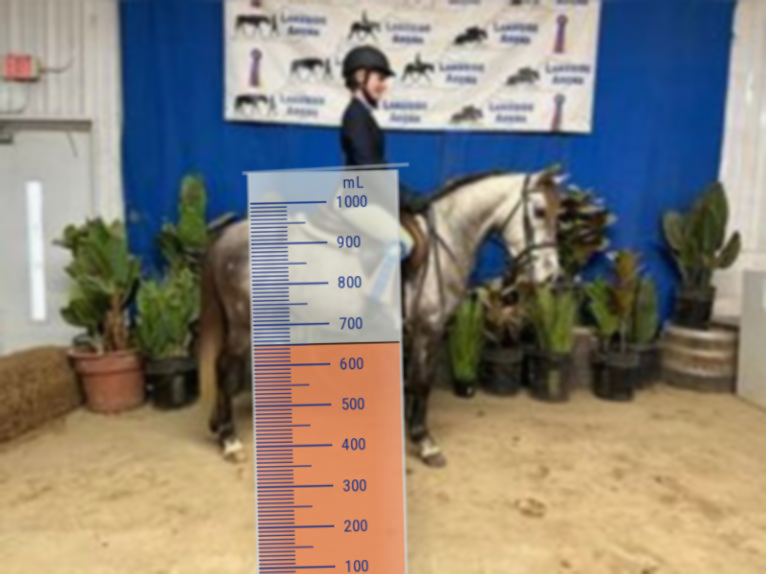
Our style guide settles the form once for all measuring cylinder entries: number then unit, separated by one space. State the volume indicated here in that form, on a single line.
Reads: 650 mL
